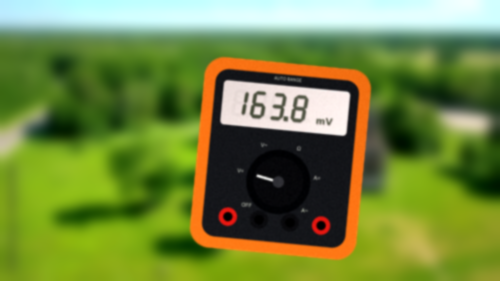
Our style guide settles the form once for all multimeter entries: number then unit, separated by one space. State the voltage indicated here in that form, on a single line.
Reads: 163.8 mV
